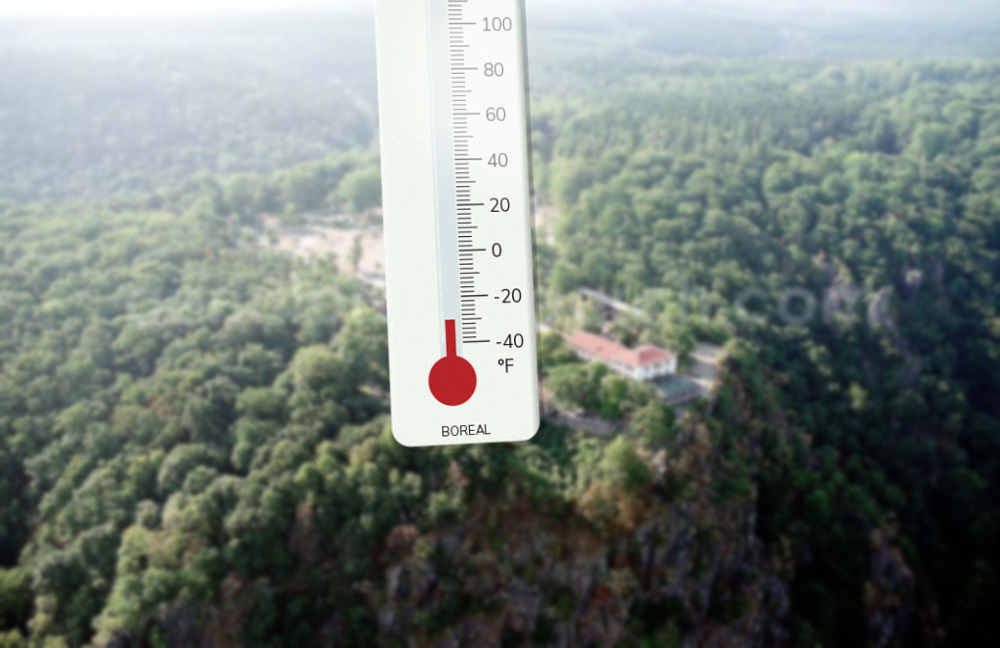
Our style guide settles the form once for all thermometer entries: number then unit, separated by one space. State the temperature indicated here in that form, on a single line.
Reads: -30 °F
